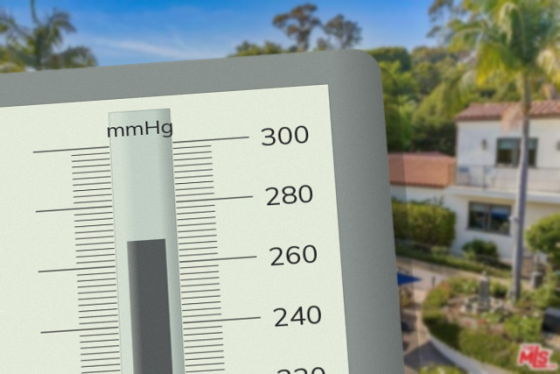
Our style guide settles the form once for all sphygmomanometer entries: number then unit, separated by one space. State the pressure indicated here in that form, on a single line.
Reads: 268 mmHg
